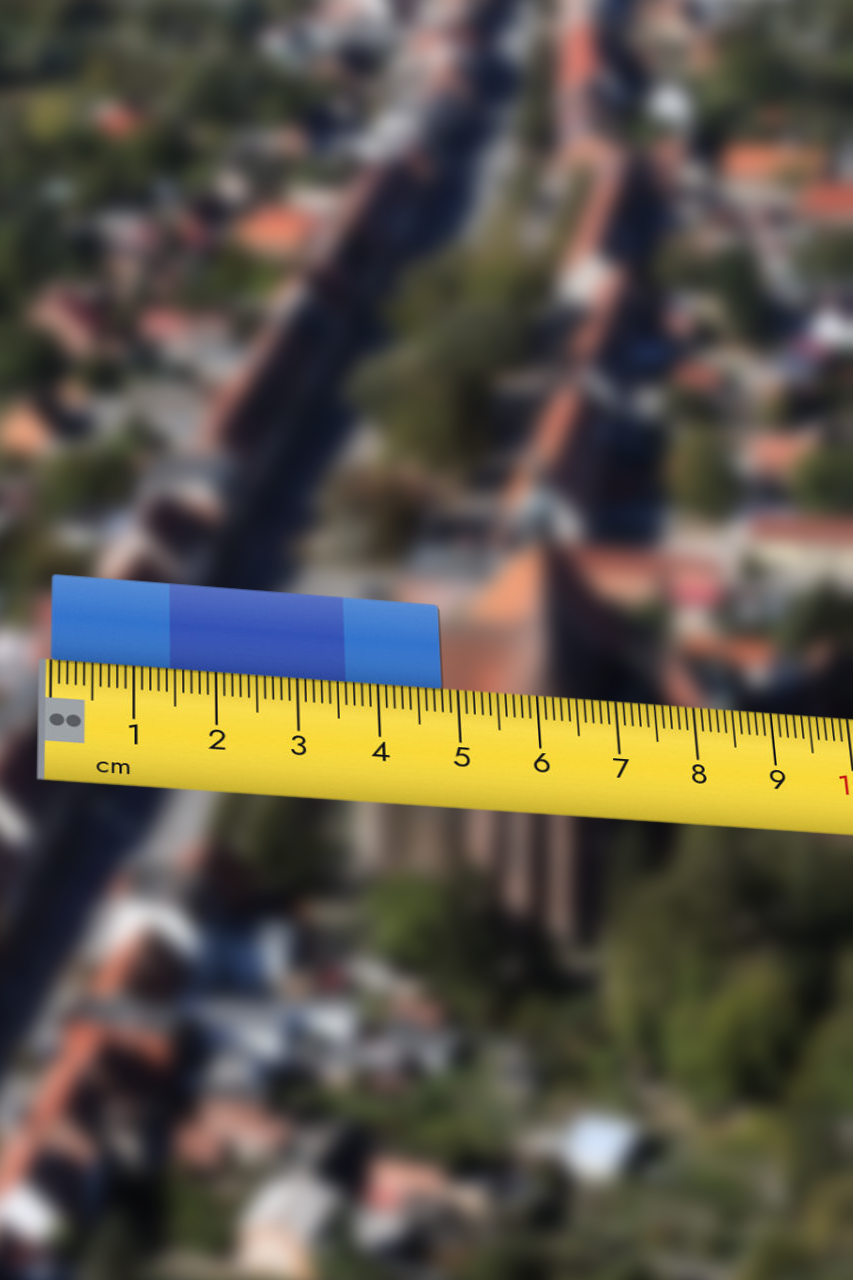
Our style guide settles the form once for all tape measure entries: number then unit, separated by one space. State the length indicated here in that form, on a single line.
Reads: 4.8 cm
